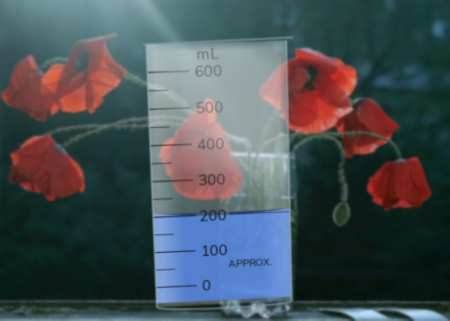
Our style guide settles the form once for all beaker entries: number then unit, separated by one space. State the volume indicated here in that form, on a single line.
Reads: 200 mL
